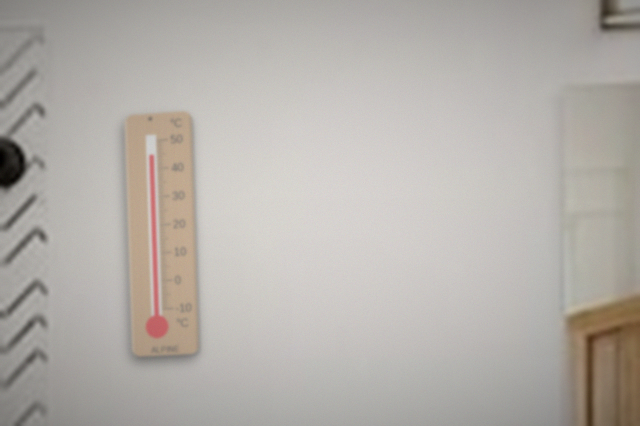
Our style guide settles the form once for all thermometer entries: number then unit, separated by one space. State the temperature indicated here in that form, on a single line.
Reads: 45 °C
